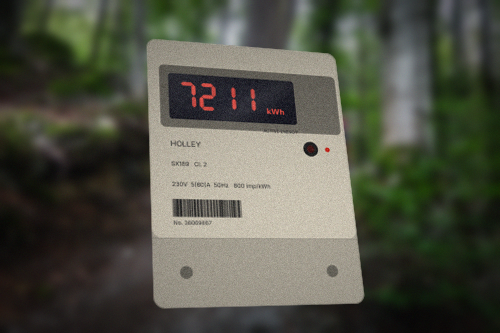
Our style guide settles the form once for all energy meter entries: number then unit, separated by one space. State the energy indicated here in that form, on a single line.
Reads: 7211 kWh
